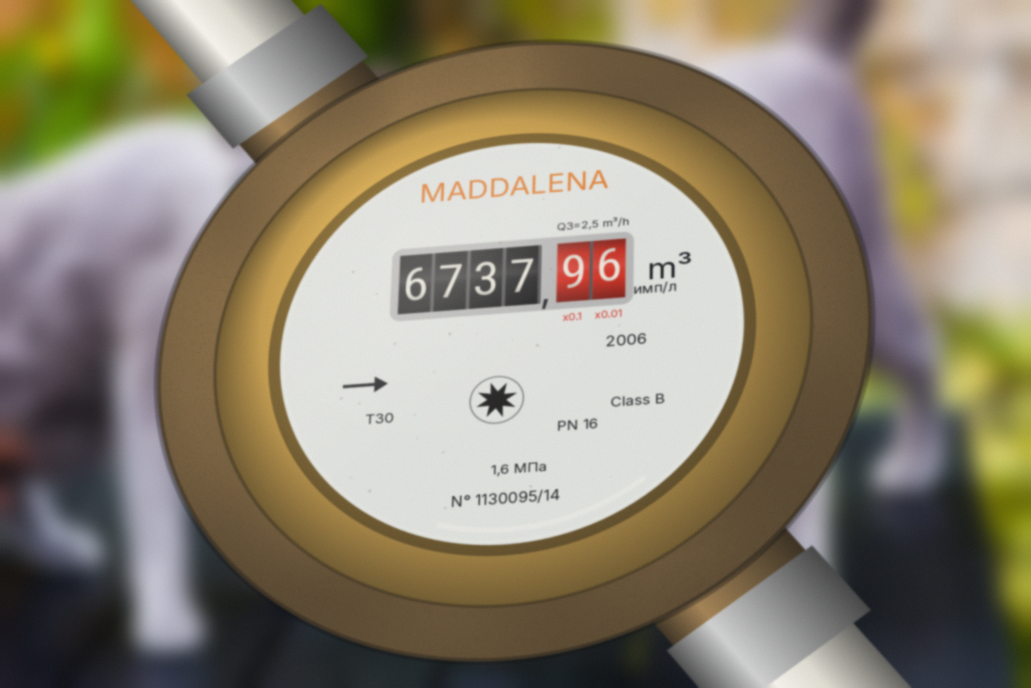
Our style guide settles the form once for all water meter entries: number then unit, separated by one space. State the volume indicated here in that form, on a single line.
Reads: 6737.96 m³
